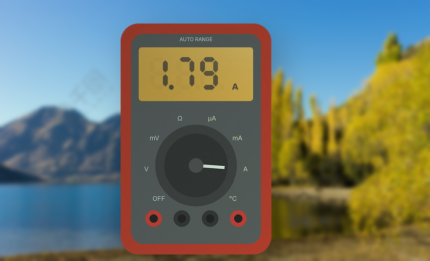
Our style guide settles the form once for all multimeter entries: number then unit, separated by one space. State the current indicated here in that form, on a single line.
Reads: 1.79 A
